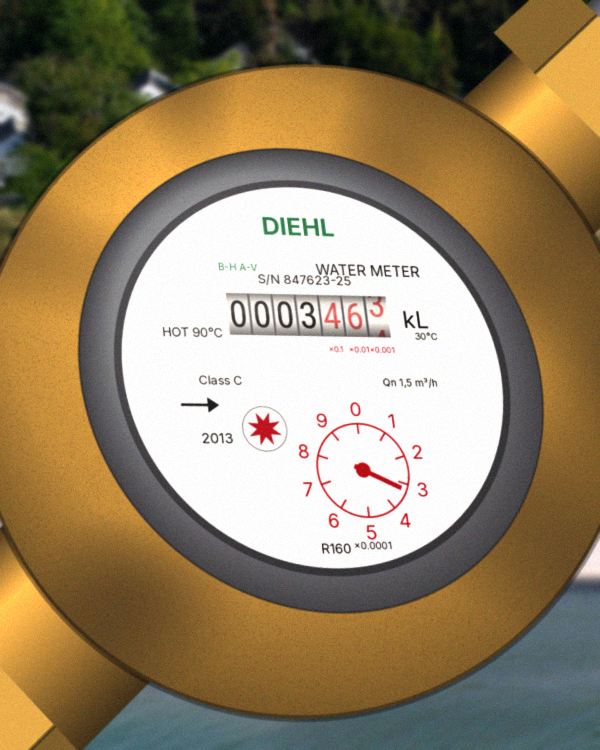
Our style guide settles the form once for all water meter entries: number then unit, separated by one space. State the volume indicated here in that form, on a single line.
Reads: 3.4633 kL
